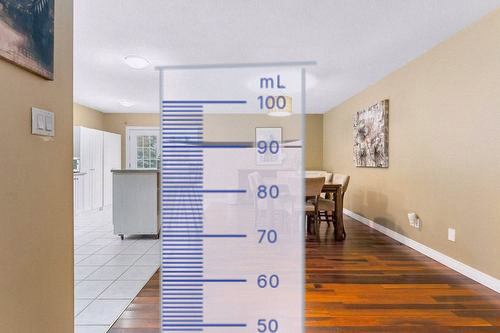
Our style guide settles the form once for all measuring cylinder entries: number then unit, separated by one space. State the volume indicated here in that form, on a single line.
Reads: 90 mL
